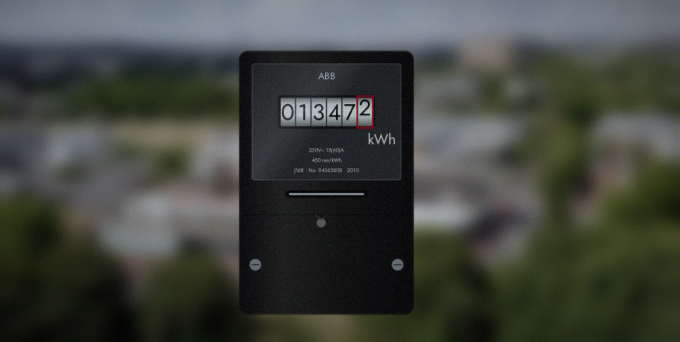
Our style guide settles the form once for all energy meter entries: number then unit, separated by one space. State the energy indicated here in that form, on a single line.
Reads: 1347.2 kWh
